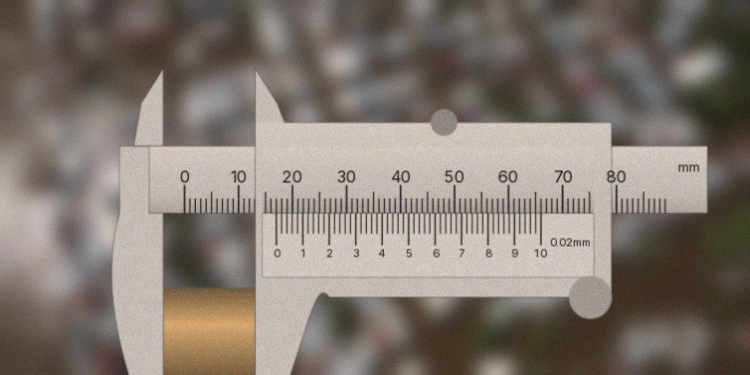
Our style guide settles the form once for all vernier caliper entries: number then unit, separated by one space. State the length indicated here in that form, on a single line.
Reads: 17.0 mm
